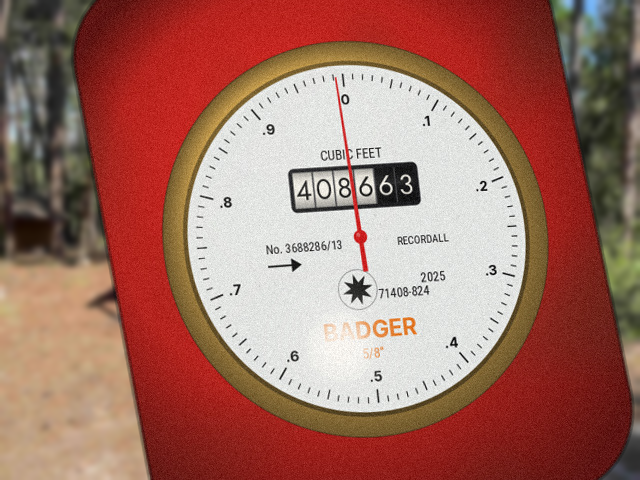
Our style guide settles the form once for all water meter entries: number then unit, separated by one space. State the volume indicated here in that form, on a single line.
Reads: 408662.99 ft³
